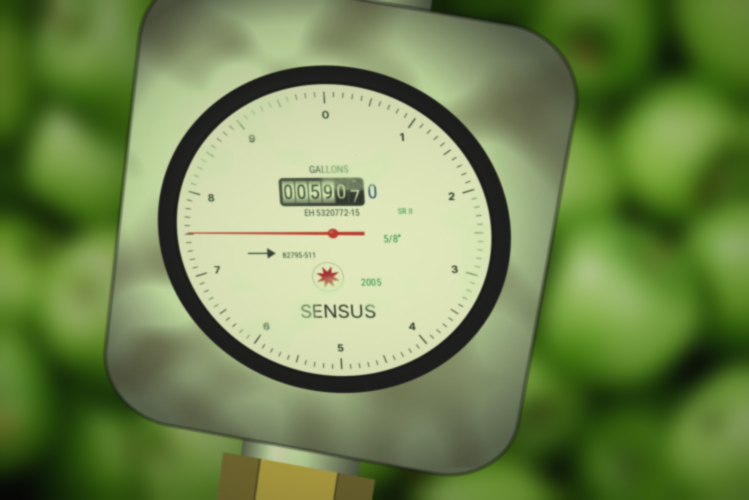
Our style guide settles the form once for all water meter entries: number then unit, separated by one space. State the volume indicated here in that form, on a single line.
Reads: 59067.5 gal
